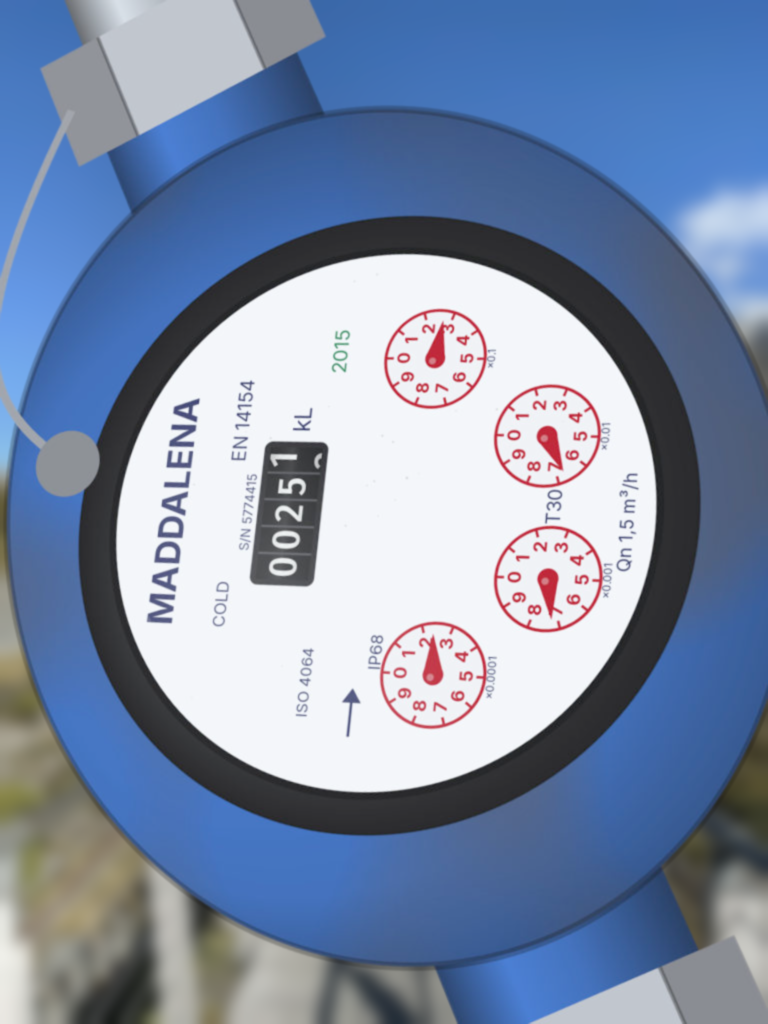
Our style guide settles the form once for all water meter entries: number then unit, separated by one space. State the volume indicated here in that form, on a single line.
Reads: 251.2672 kL
